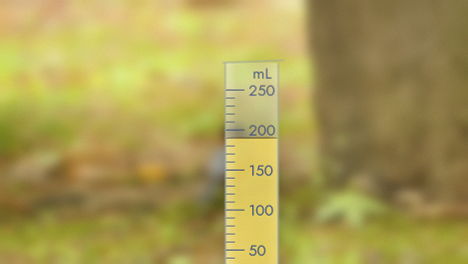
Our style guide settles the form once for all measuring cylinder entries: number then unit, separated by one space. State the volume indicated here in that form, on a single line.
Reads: 190 mL
